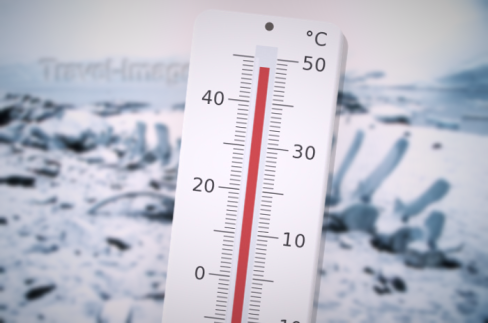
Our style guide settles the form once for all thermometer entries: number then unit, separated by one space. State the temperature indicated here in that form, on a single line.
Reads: 48 °C
